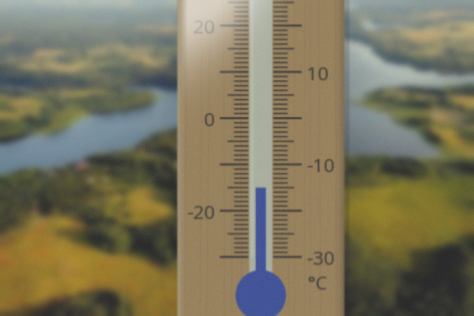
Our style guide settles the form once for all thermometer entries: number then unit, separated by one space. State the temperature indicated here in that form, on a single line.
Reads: -15 °C
